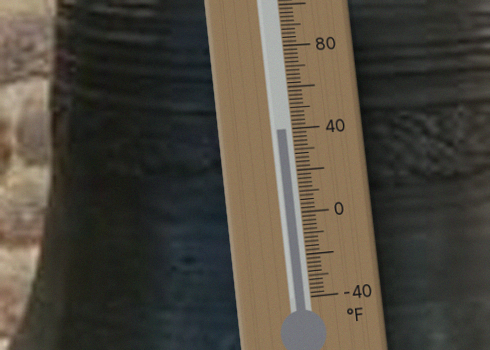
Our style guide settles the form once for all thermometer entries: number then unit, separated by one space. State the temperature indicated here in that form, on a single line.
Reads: 40 °F
